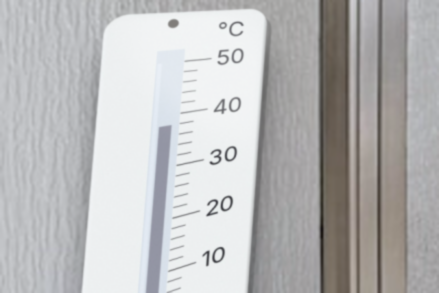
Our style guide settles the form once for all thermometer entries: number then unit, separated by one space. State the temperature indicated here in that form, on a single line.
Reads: 38 °C
